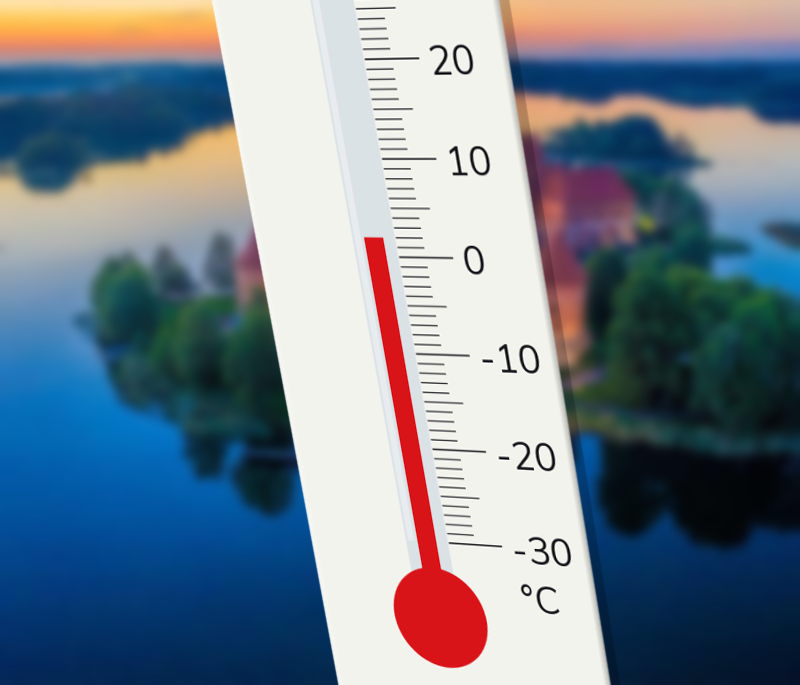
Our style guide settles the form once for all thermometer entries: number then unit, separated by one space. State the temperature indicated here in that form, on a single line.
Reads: 2 °C
